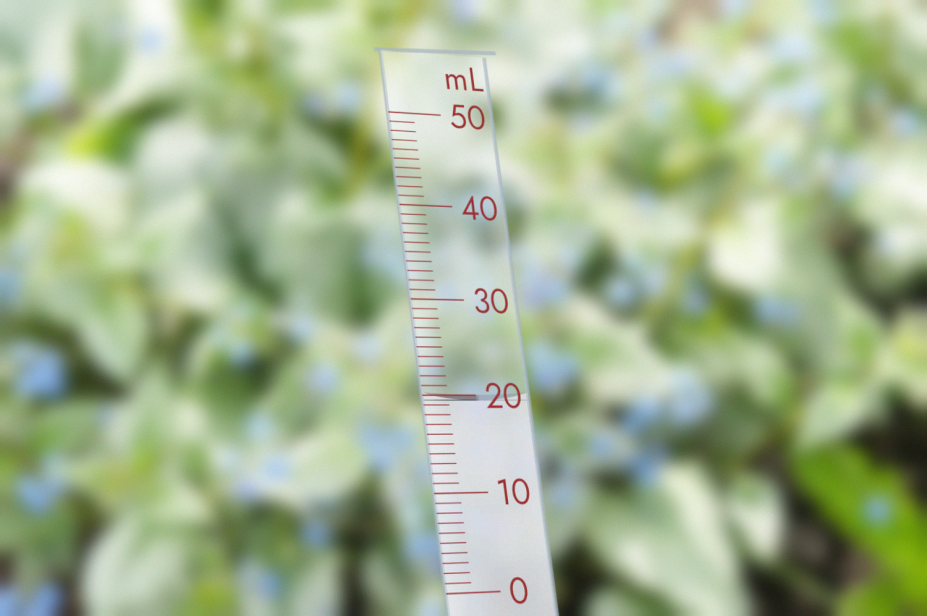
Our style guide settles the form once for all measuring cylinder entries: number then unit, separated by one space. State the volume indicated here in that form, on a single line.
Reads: 19.5 mL
